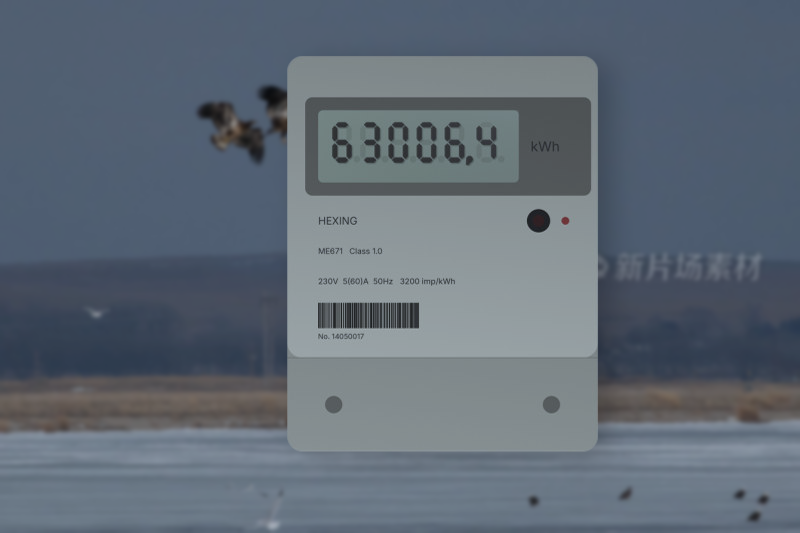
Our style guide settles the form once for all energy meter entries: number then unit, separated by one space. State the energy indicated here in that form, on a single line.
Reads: 63006.4 kWh
